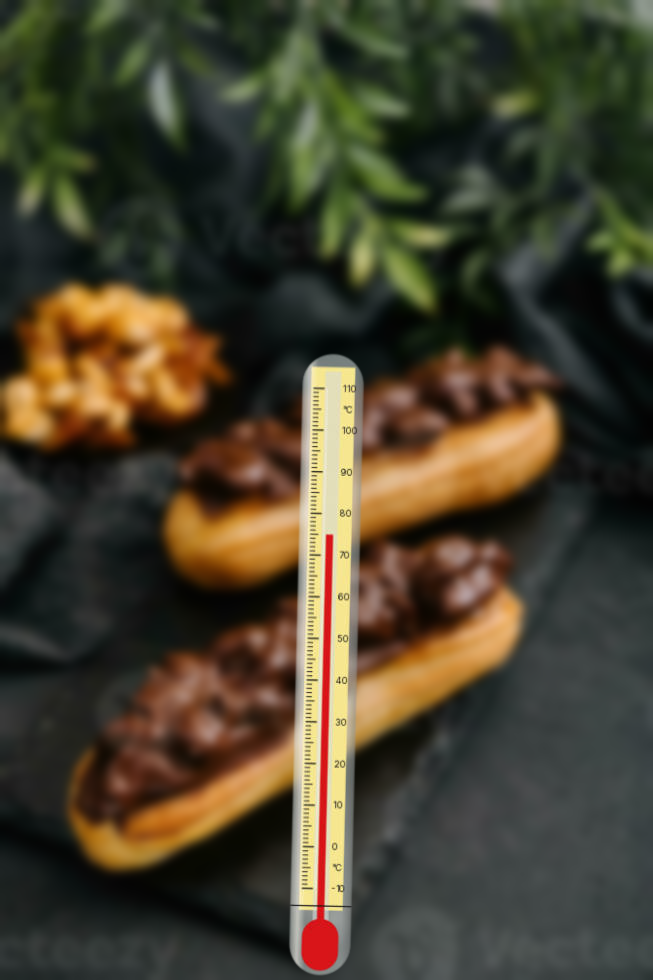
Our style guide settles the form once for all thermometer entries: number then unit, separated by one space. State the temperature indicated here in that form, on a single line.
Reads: 75 °C
